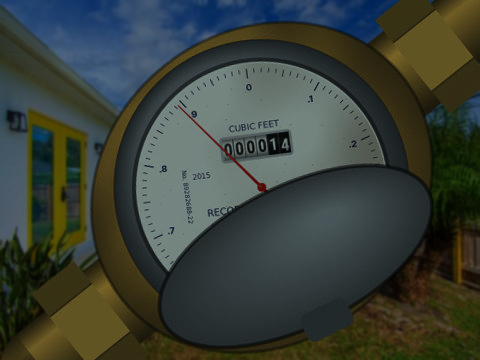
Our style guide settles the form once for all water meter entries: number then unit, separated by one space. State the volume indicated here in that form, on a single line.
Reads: 13.89 ft³
